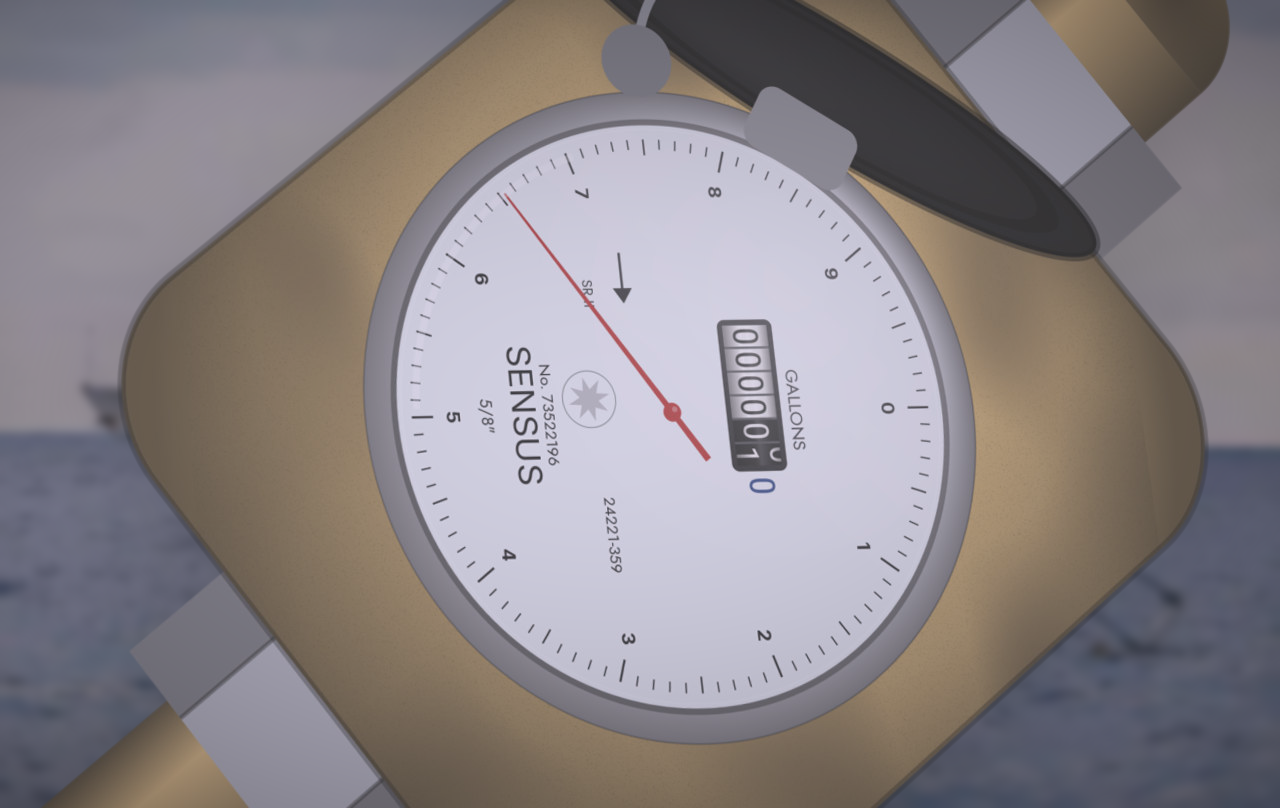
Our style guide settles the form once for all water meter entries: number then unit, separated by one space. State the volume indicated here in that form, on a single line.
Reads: 6.5 gal
